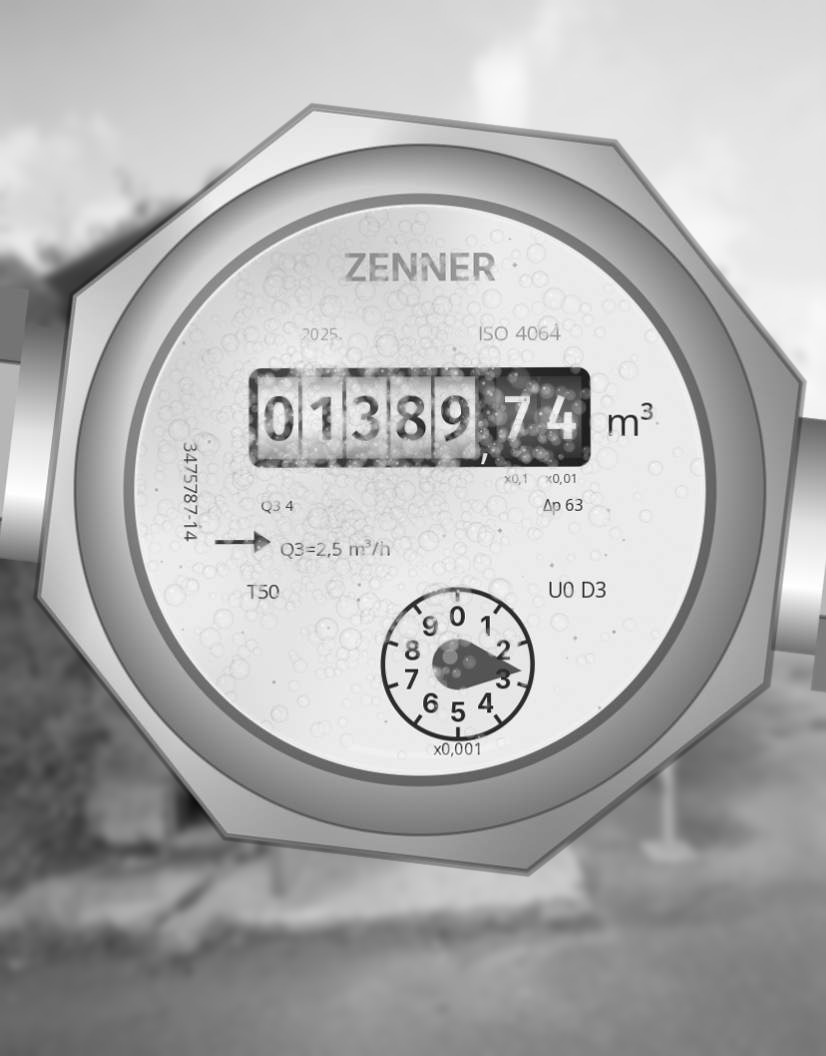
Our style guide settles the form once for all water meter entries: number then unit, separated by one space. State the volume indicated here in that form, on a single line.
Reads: 1389.742 m³
